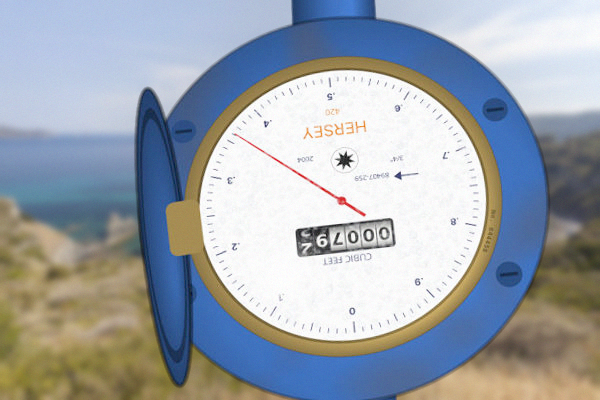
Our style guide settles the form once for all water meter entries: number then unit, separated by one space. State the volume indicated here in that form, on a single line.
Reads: 792.36 ft³
